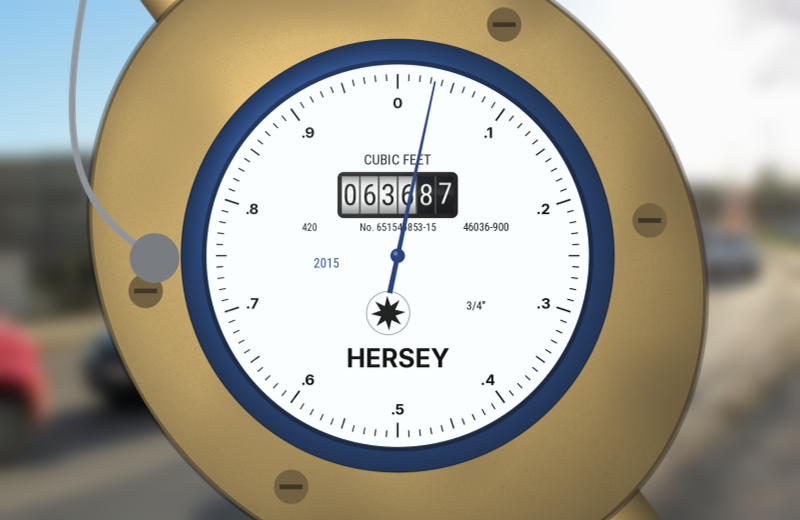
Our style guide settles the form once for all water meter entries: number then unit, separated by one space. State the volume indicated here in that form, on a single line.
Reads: 63687.03 ft³
